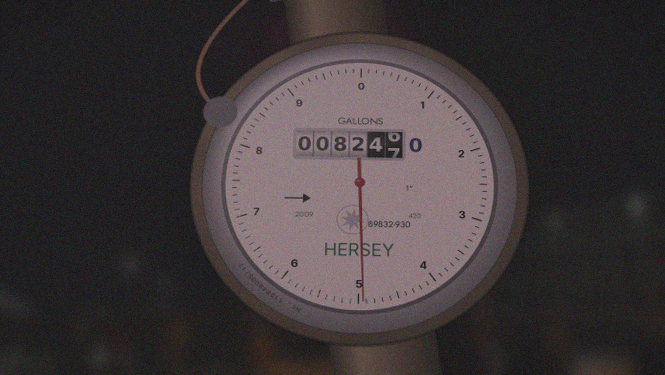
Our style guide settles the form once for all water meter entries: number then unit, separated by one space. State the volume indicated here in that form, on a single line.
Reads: 82464.9 gal
